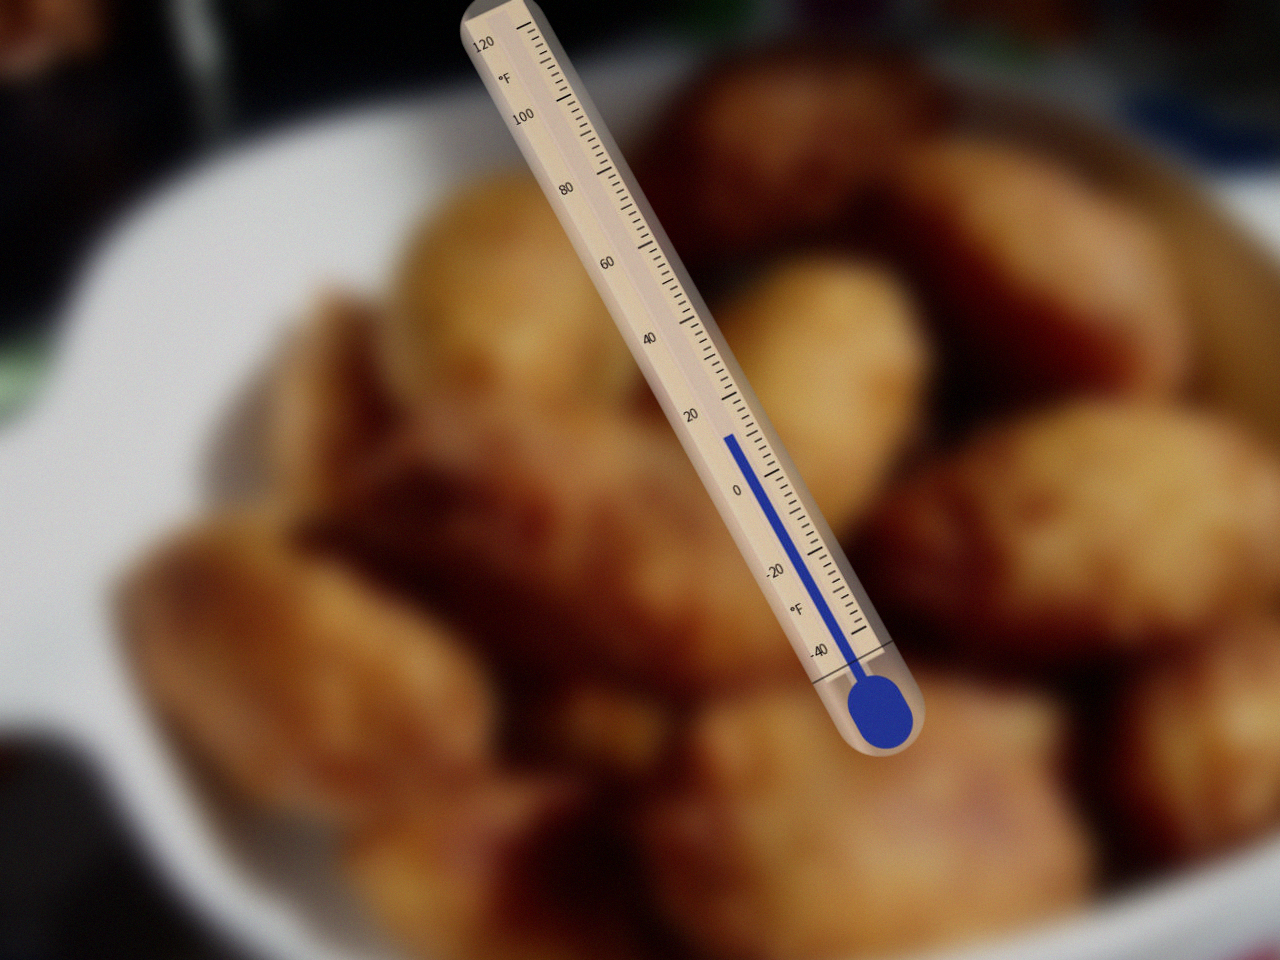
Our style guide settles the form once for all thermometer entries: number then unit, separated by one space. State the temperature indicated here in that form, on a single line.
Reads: 12 °F
